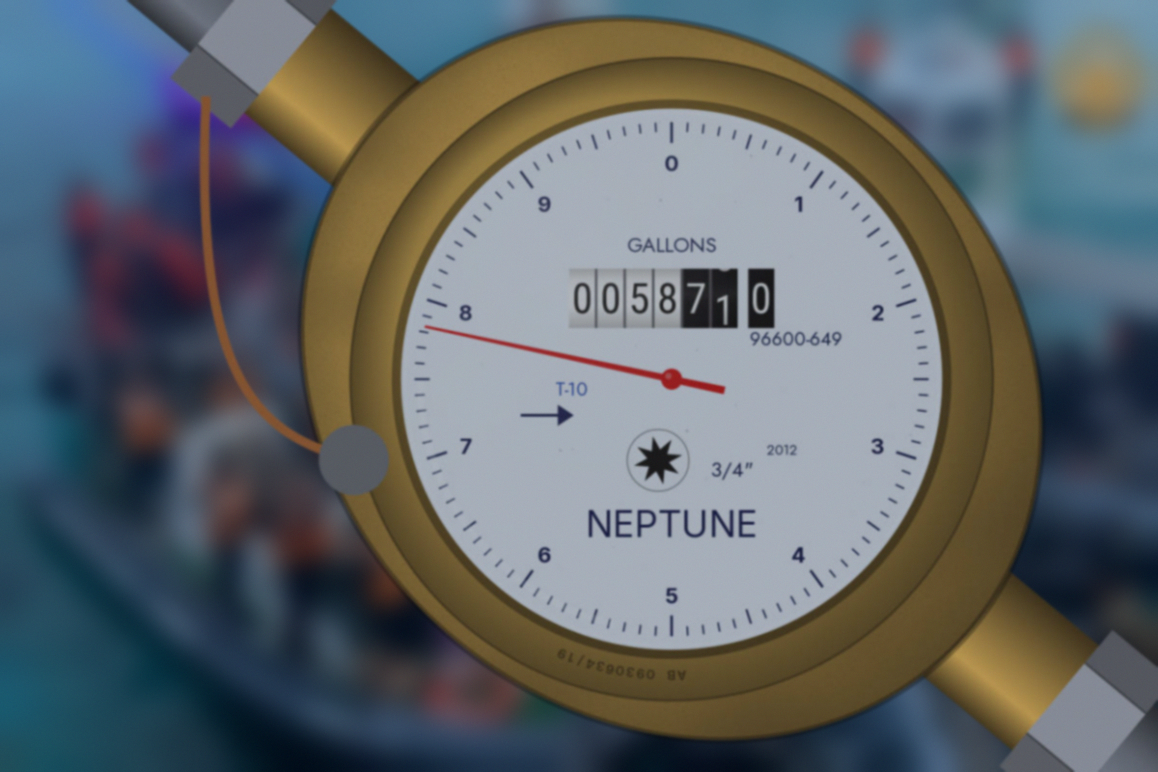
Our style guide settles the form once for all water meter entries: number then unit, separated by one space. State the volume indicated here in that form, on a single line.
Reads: 58707.8 gal
